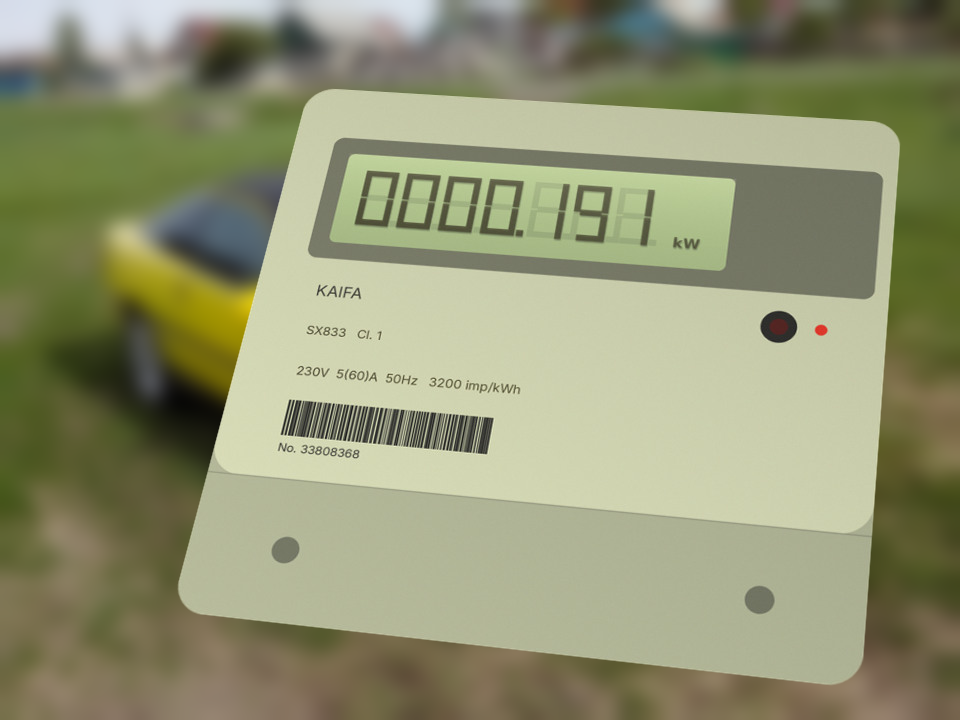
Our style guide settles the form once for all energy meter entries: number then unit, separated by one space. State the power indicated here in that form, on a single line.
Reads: 0.191 kW
